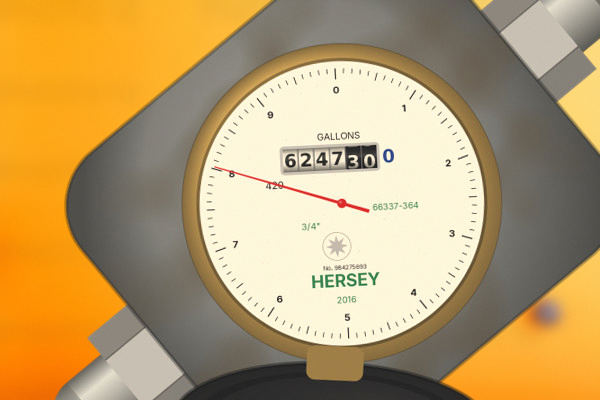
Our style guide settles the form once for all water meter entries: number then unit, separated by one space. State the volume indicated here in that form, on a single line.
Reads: 6247298.0 gal
